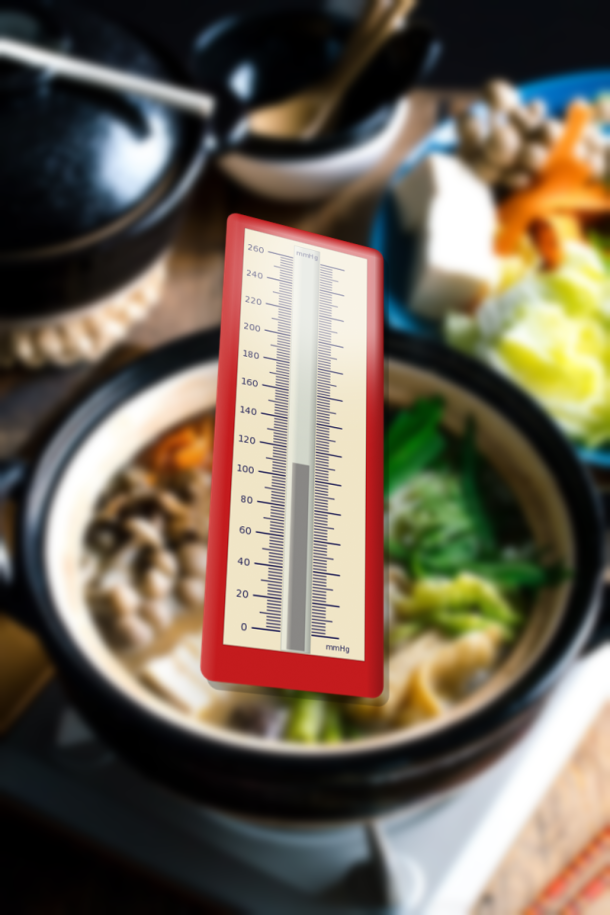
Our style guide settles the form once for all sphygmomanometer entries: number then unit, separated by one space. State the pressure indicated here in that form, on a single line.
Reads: 110 mmHg
